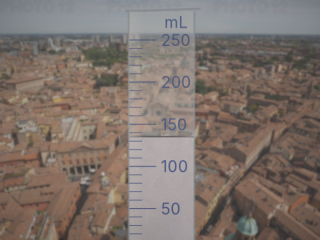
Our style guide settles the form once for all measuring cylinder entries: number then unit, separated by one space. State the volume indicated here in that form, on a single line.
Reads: 135 mL
